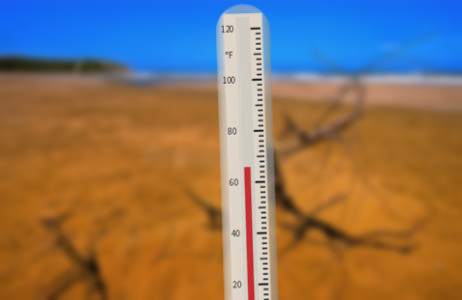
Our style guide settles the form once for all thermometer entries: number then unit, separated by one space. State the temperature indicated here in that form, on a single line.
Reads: 66 °F
